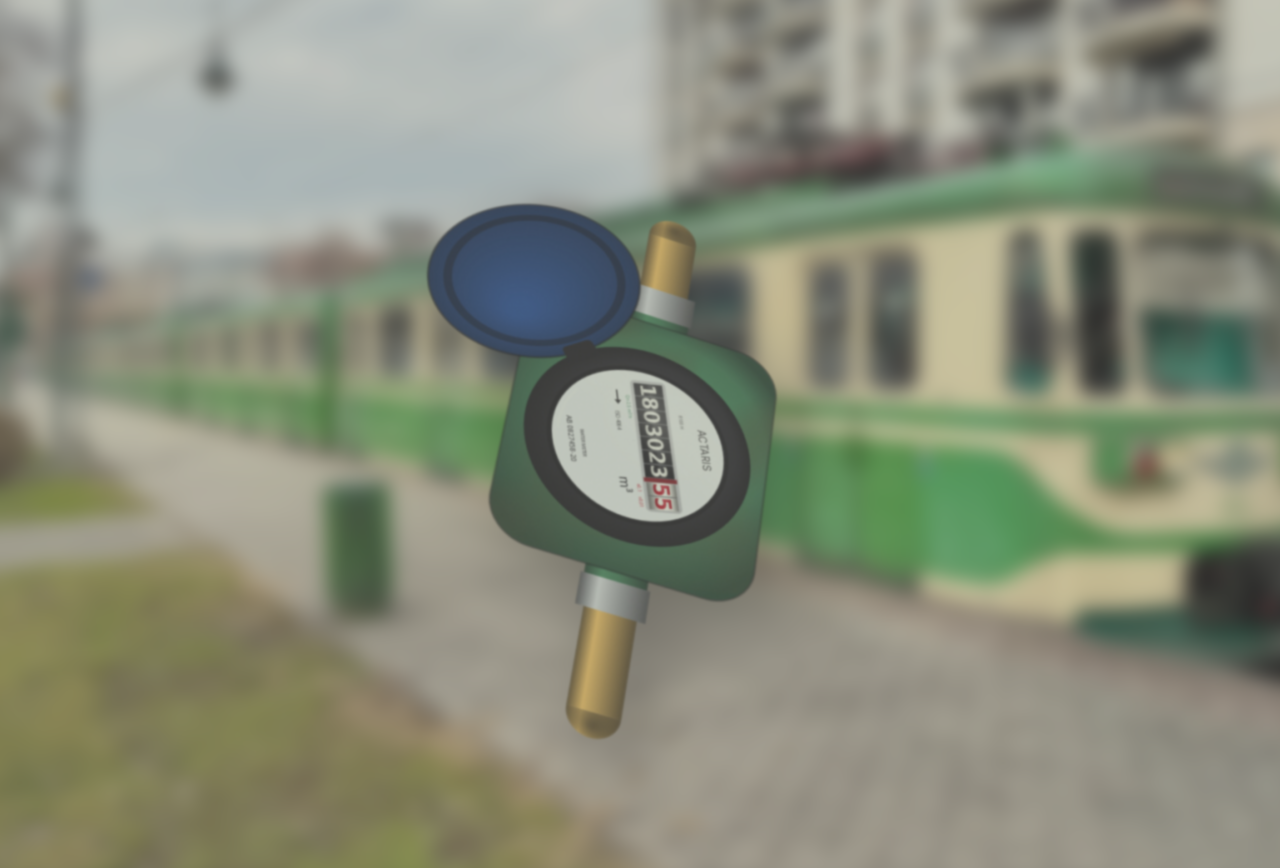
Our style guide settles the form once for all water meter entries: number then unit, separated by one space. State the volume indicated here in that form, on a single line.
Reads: 1803023.55 m³
